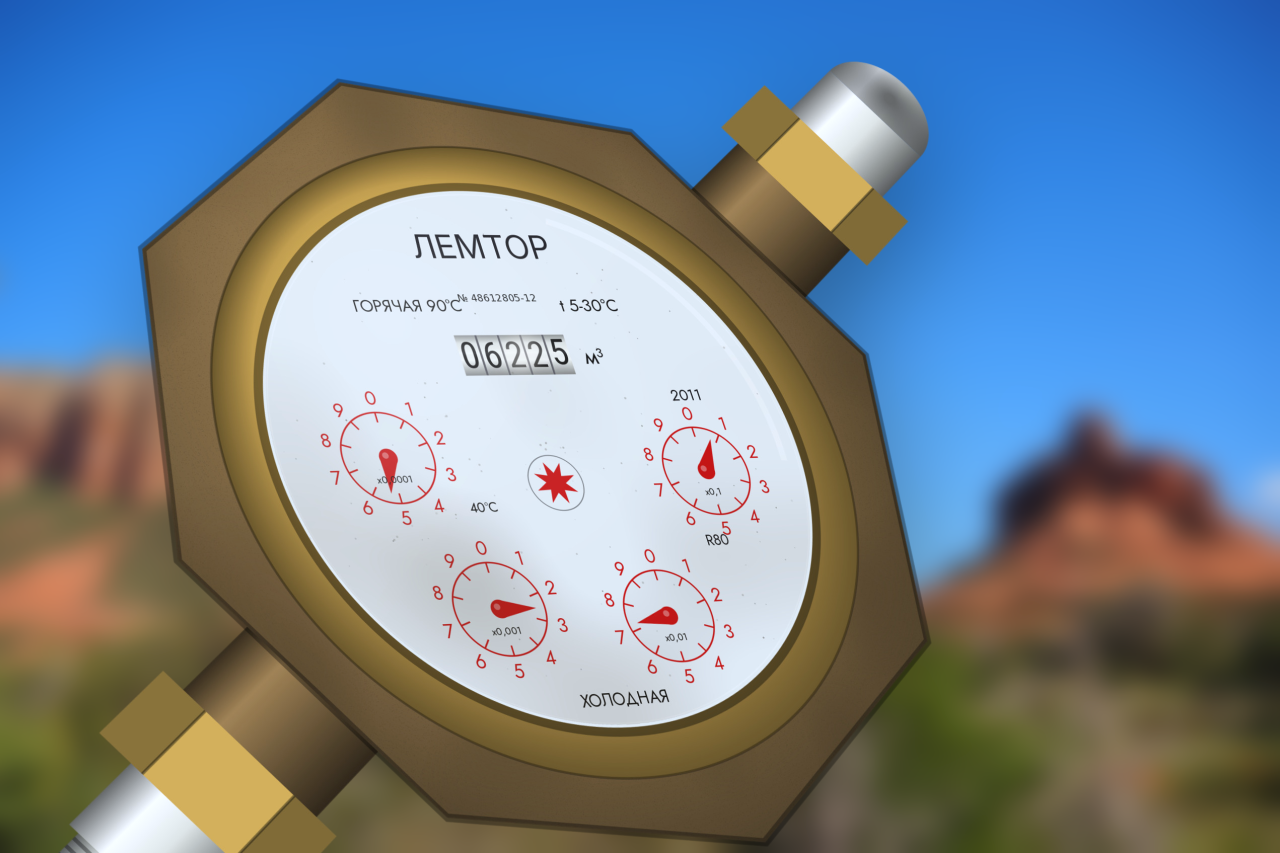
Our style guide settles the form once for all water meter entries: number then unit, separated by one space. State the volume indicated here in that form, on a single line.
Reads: 6225.0725 m³
